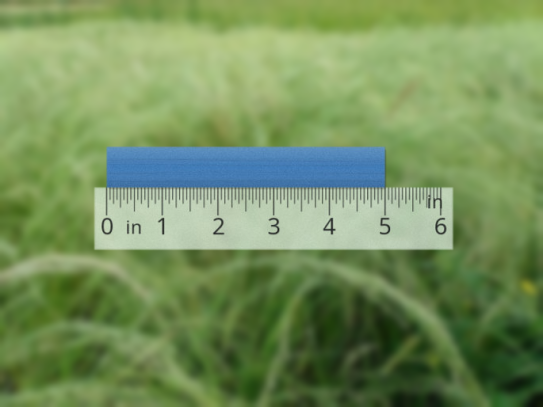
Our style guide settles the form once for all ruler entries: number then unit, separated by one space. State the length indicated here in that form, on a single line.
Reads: 5 in
